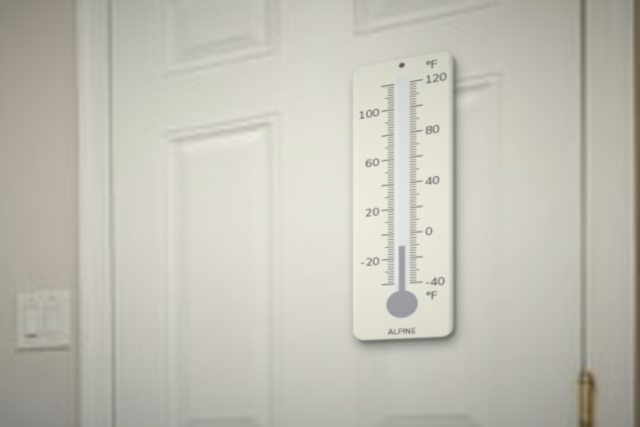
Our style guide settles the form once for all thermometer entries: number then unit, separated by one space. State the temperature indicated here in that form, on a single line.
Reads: -10 °F
